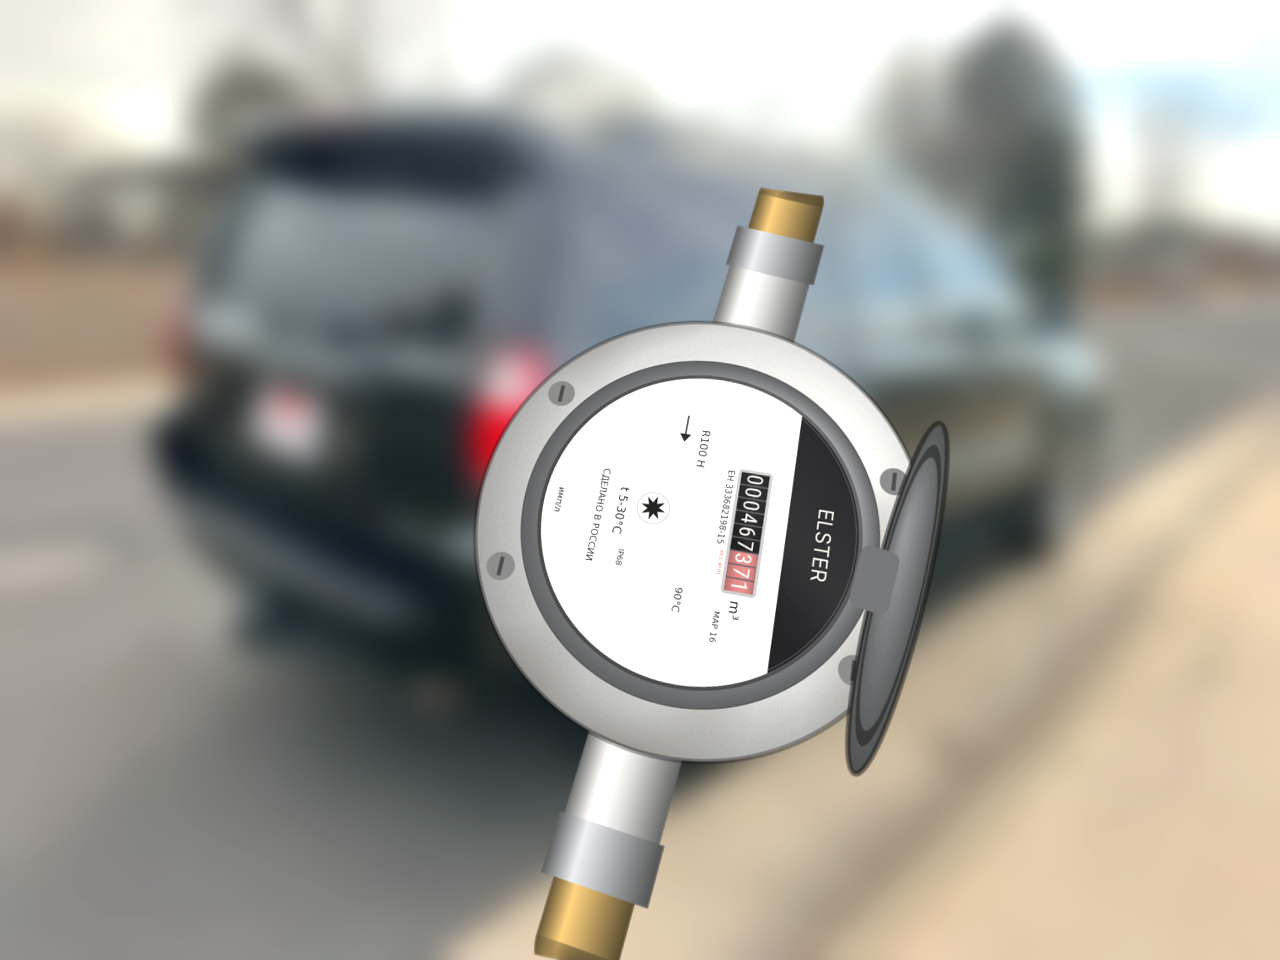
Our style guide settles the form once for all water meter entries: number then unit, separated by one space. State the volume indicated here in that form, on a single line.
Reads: 467.371 m³
